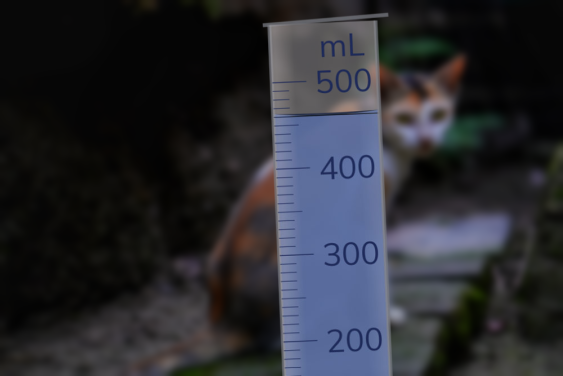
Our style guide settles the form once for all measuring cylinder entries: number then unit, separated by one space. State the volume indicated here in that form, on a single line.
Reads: 460 mL
